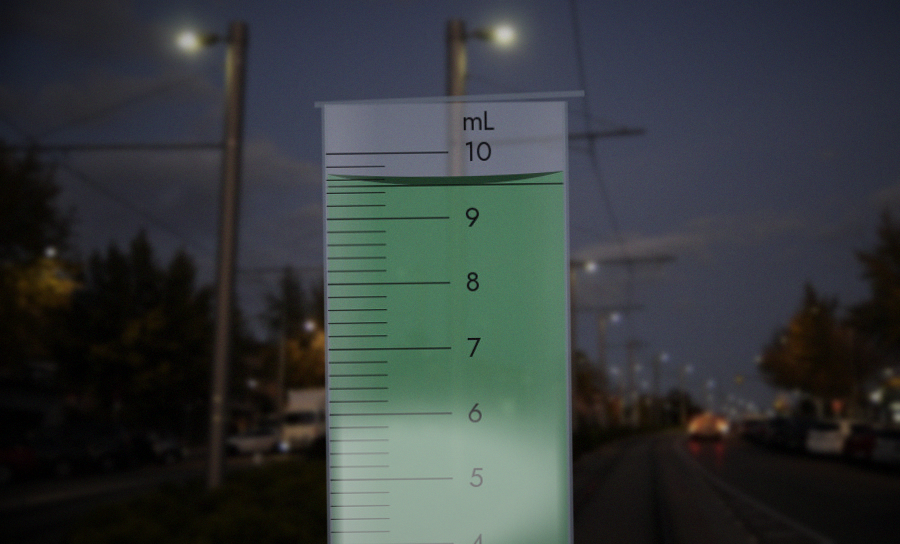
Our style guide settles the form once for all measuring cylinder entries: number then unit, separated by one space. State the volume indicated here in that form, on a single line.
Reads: 9.5 mL
